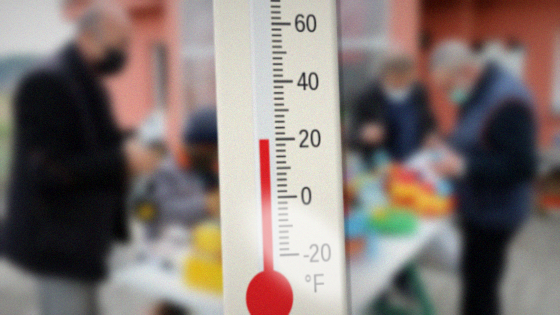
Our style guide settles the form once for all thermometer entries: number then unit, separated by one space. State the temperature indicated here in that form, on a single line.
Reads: 20 °F
